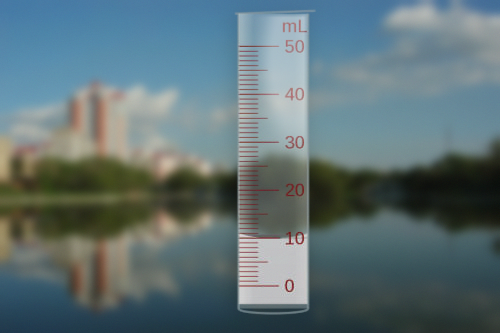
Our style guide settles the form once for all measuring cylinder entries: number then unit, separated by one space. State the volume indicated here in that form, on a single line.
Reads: 10 mL
